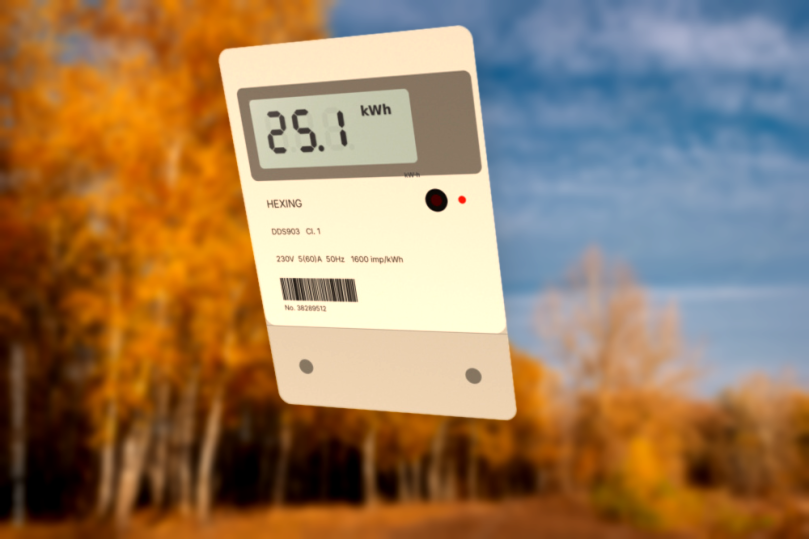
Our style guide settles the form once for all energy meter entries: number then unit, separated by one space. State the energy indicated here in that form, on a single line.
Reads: 25.1 kWh
